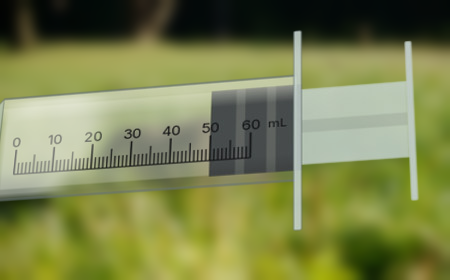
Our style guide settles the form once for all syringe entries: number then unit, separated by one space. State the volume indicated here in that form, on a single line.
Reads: 50 mL
